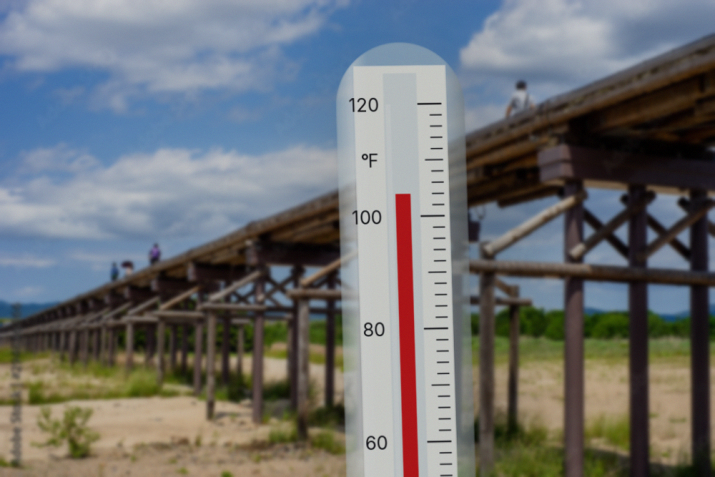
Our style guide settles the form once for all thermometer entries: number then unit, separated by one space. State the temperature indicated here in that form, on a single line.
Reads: 104 °F
